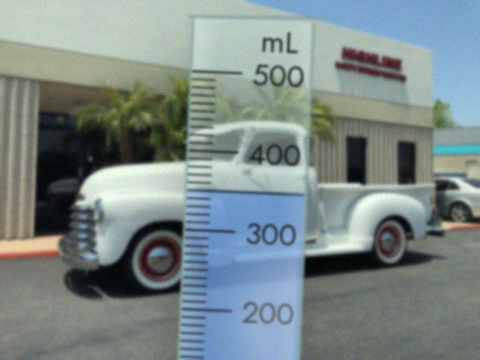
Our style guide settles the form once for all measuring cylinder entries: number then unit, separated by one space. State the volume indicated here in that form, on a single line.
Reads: 350 mL
